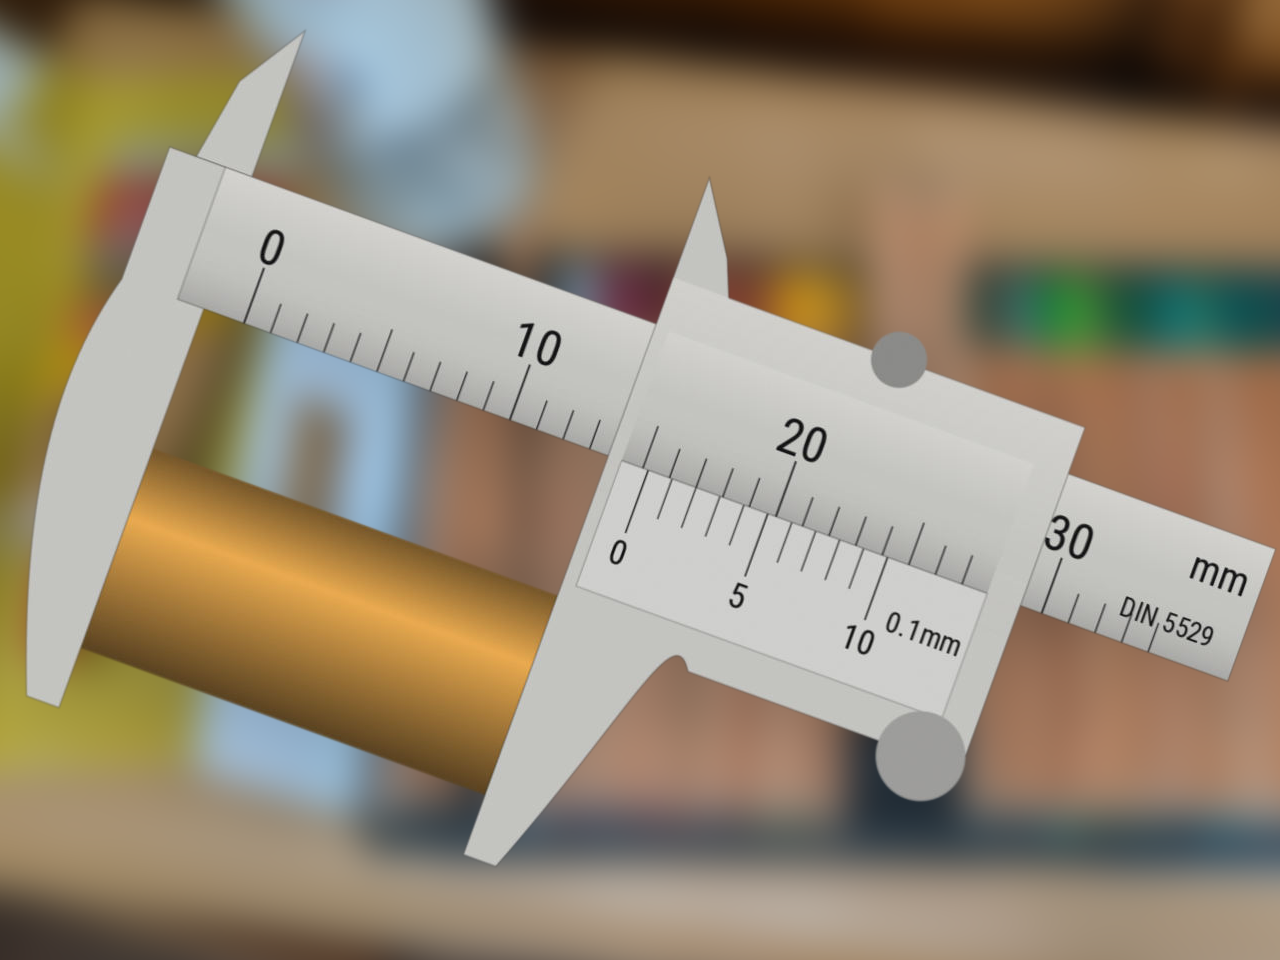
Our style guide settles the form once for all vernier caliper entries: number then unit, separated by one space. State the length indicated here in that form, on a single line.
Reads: 15.2 mm
